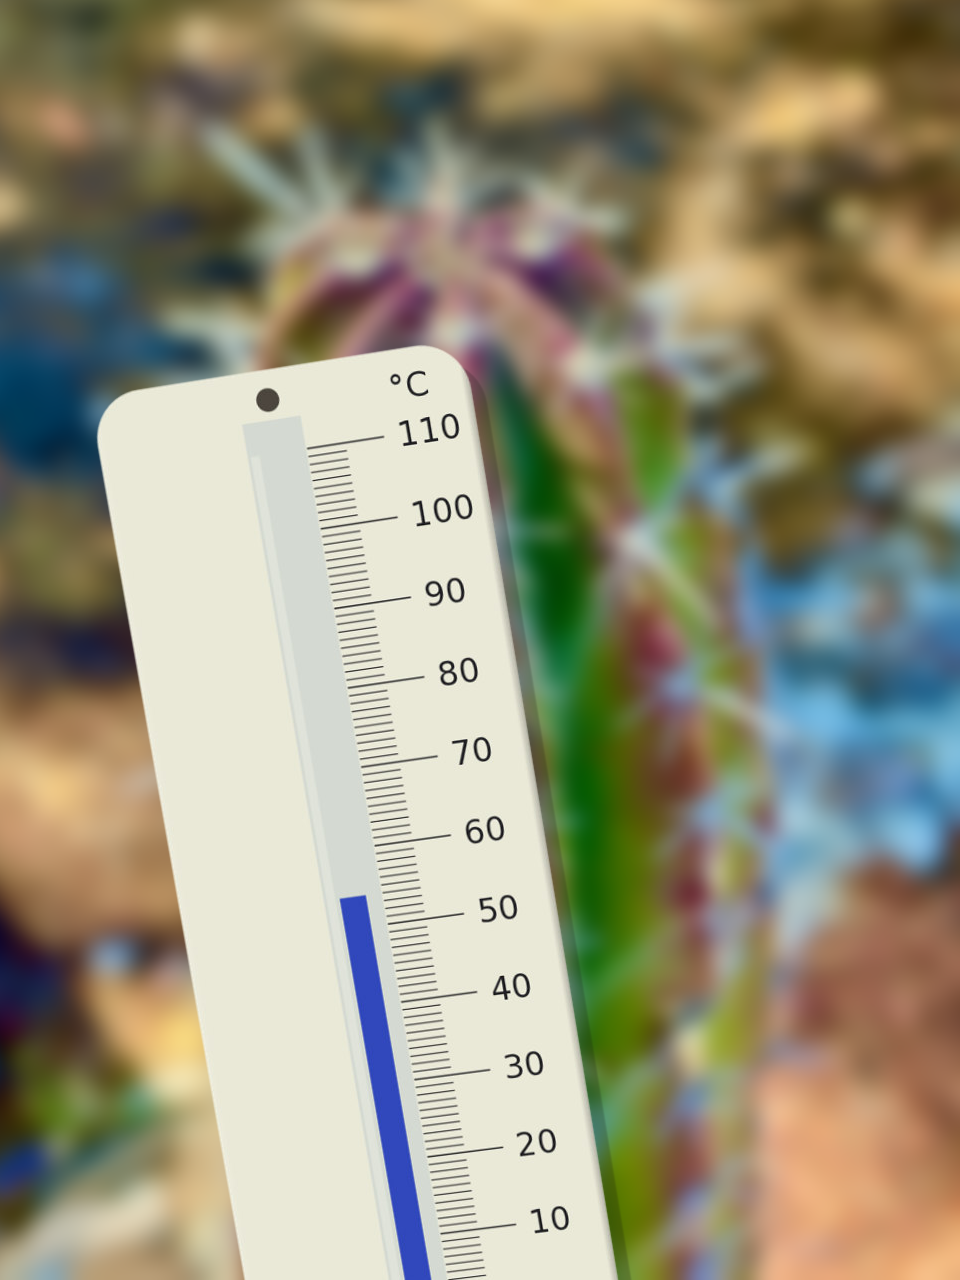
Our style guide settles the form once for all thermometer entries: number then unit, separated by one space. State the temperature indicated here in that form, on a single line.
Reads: 54 °C
